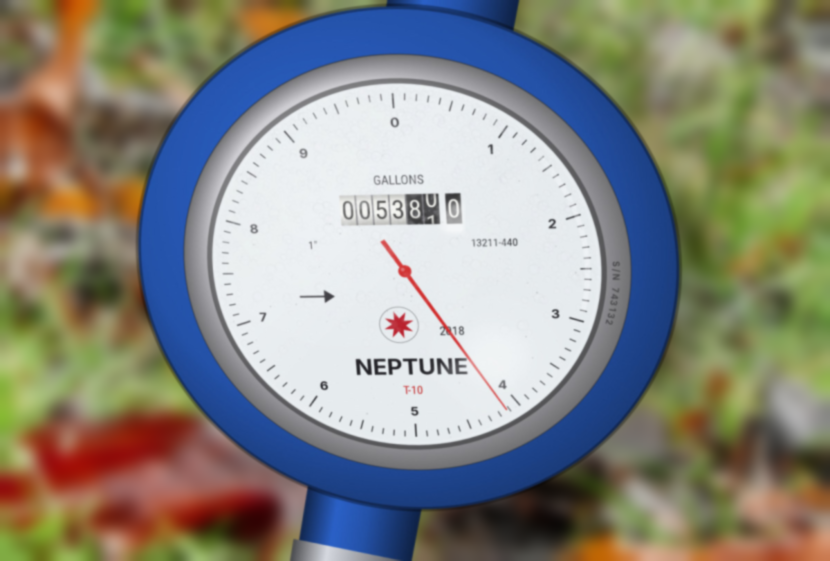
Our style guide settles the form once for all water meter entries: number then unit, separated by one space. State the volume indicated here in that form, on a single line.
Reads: 53804.1 gal
